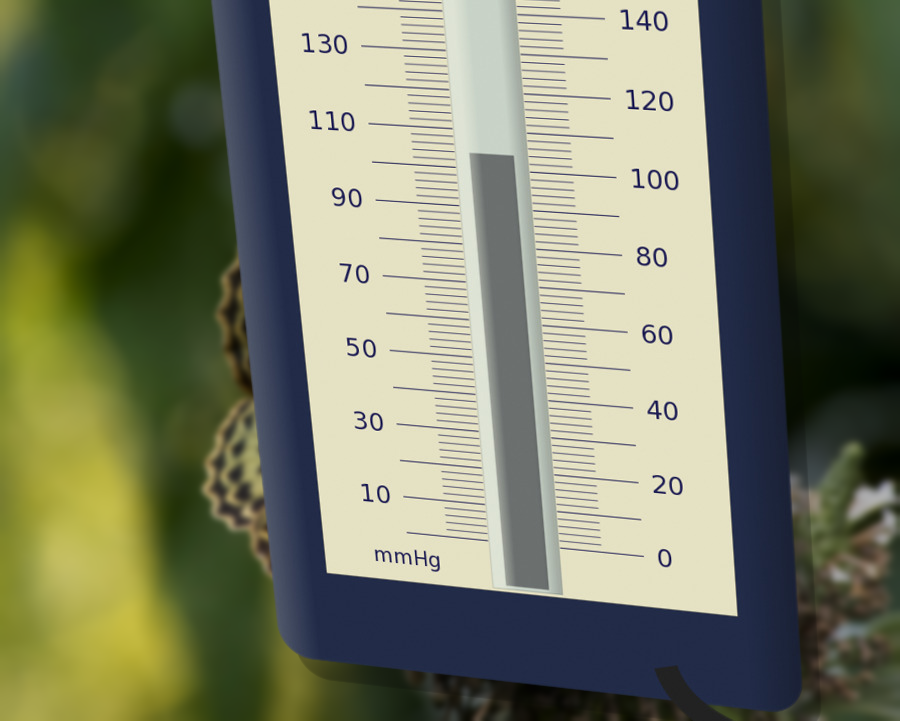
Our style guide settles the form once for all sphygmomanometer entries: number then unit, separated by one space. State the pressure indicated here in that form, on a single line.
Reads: 104 mmHg
